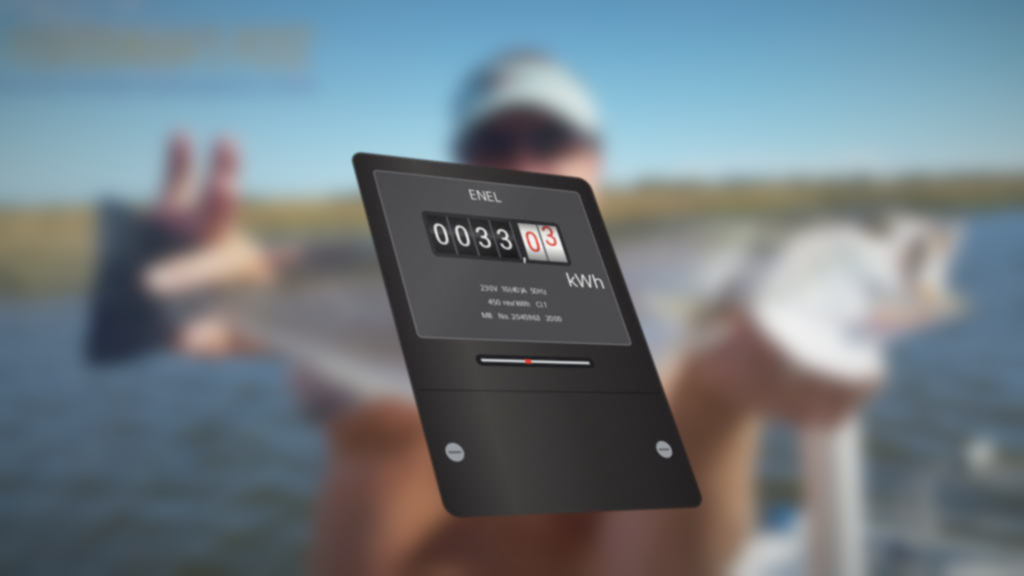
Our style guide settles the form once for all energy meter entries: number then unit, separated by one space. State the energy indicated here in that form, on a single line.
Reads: 33.03 kWh
